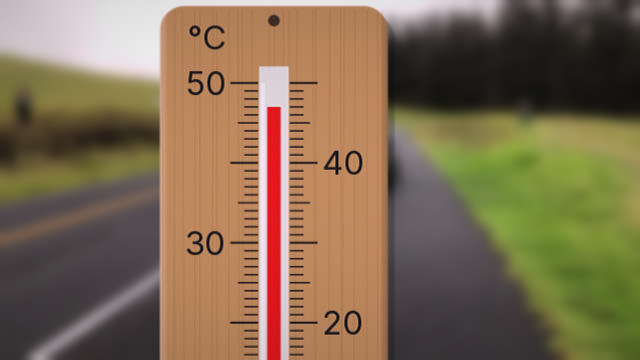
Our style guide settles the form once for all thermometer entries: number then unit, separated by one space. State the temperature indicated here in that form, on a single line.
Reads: 47 °C
